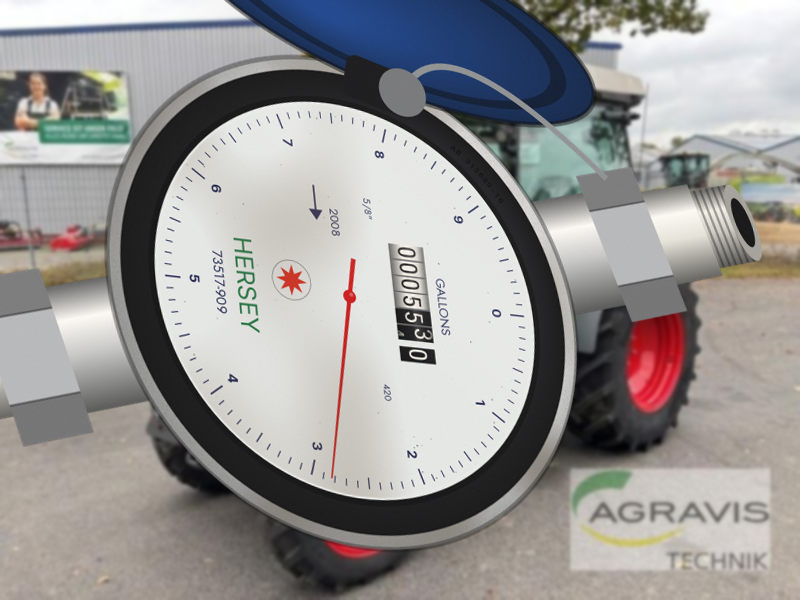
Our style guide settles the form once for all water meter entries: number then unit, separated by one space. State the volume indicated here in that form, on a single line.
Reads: 5532.8 gal
